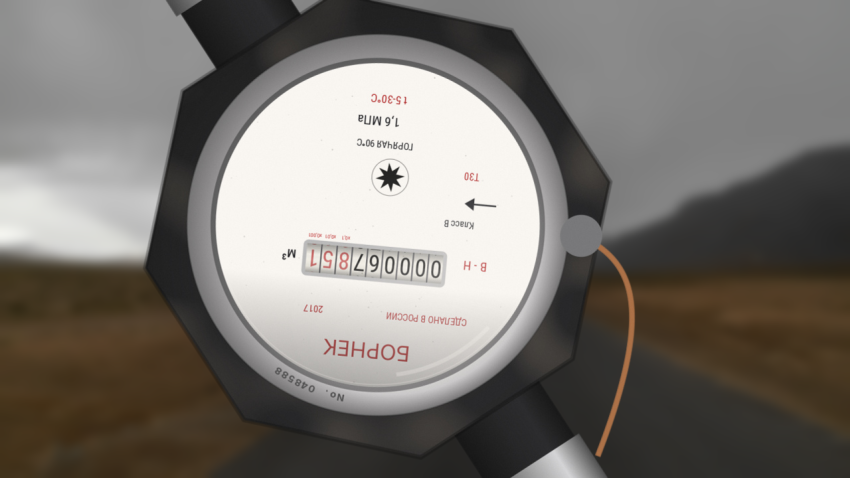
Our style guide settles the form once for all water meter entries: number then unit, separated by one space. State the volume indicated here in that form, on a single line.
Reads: 67.851 m³
